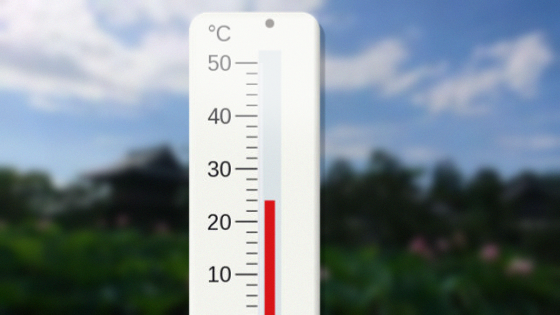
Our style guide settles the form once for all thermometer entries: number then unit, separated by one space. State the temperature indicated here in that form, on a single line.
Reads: 24 °C
